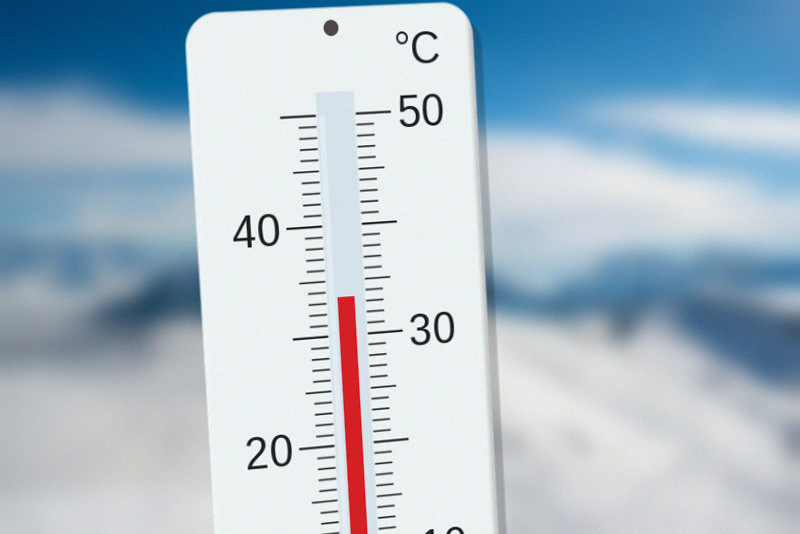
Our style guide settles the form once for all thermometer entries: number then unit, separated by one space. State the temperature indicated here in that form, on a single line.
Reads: 33.5 °C
